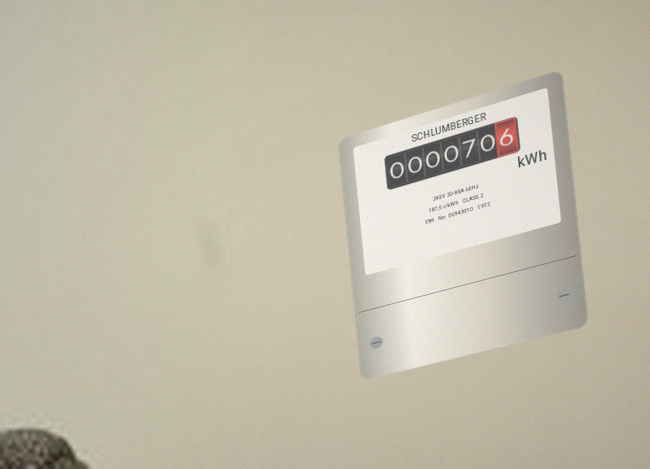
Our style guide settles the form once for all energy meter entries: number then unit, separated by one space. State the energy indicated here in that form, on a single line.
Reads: 70.6 kWh
